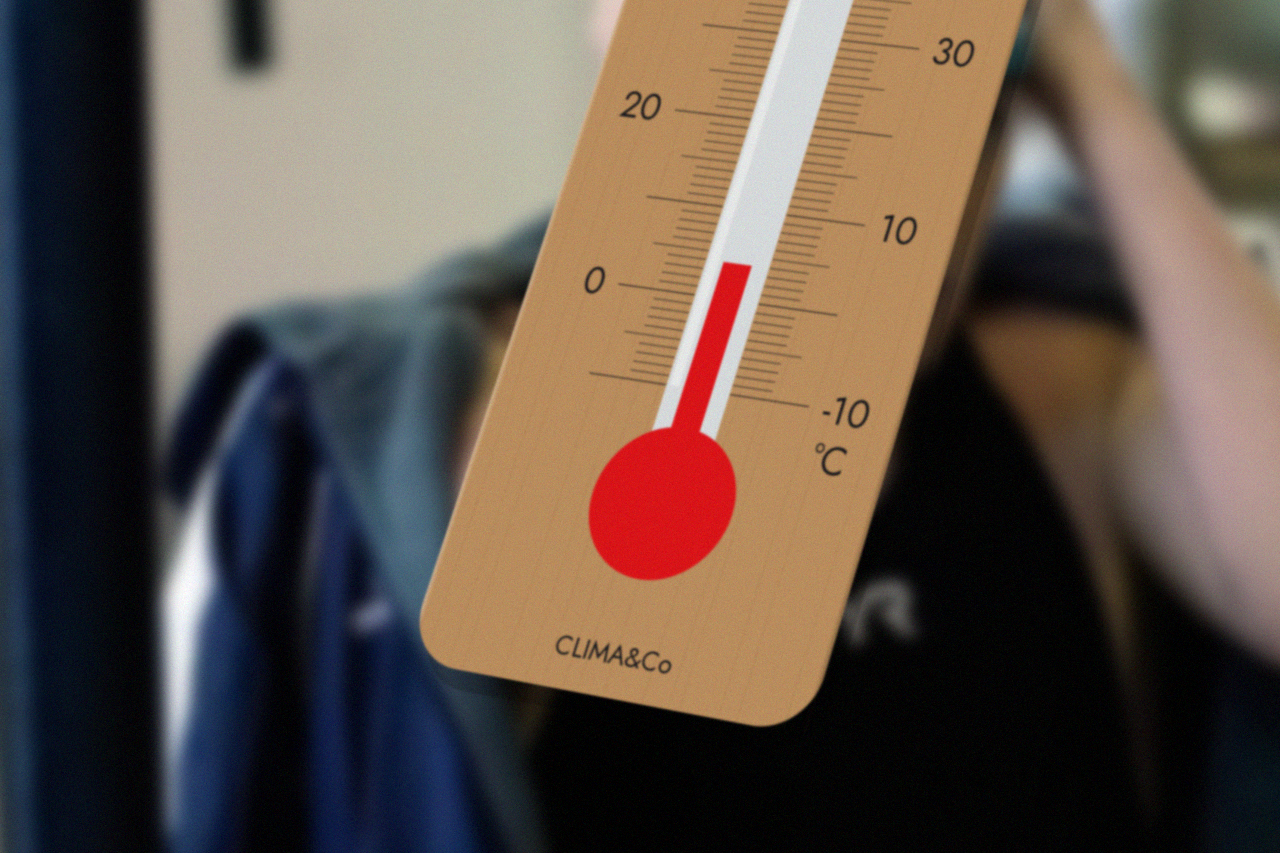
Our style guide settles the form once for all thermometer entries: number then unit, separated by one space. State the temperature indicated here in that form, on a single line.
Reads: 4 °C
